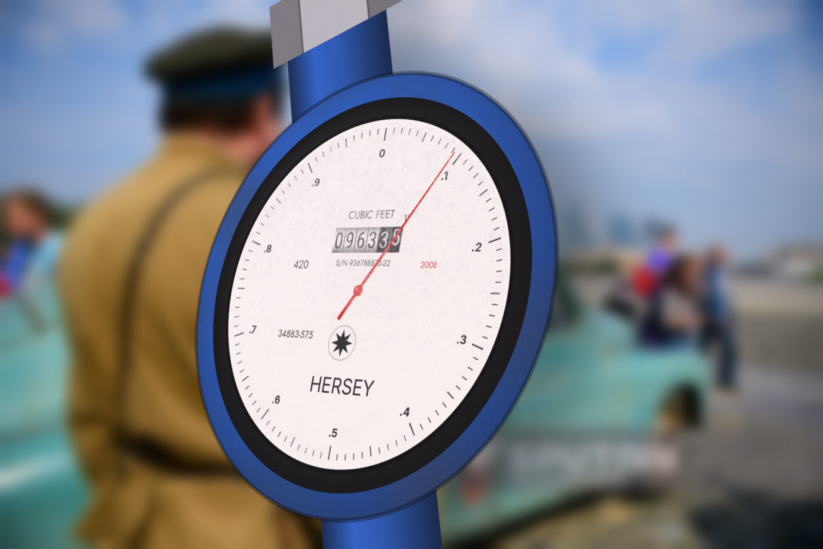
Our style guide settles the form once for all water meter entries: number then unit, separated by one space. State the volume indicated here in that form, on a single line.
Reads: 96335.09 ft³
